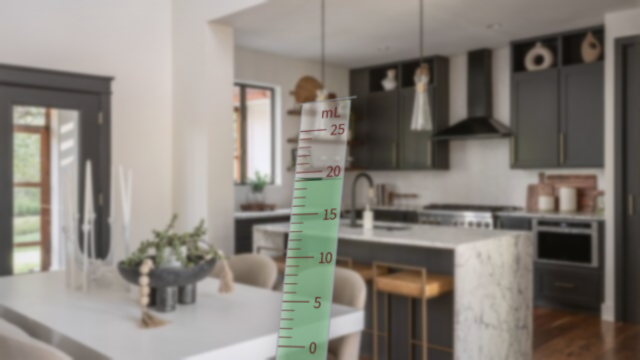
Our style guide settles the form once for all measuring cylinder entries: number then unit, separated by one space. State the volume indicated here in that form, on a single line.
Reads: 19 mL
